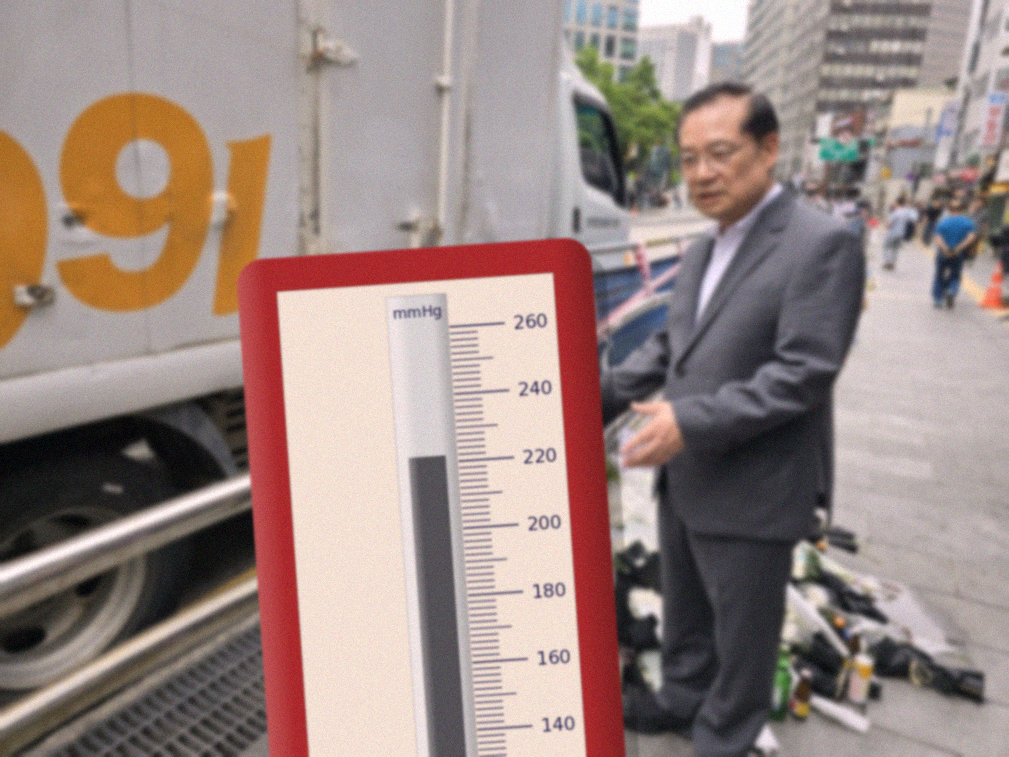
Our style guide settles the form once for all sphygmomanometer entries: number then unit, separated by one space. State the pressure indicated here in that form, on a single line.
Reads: 222 mmHg
